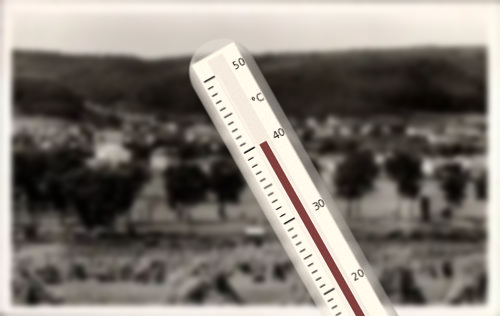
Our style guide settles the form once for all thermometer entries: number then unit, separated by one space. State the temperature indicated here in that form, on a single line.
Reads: 40 °C
